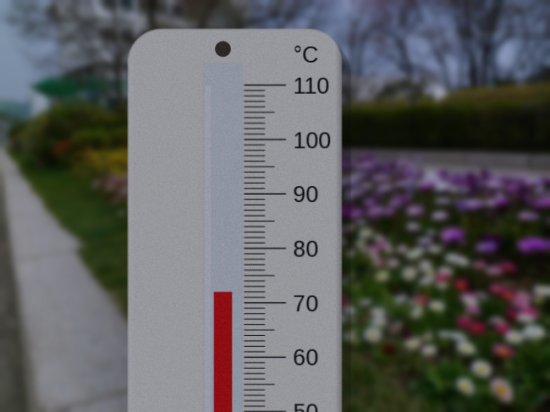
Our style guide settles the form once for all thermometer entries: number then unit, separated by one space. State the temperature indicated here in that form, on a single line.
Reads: 72 °C
